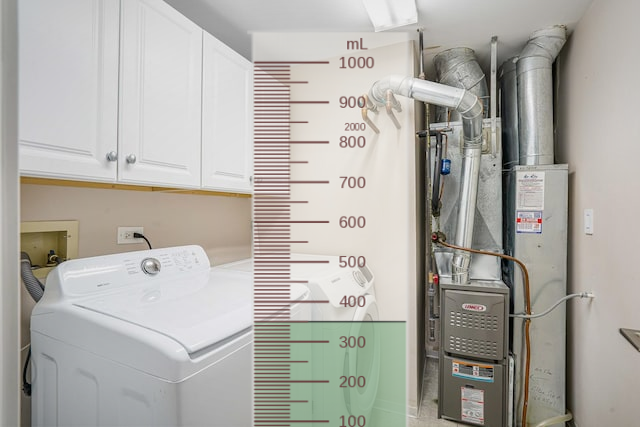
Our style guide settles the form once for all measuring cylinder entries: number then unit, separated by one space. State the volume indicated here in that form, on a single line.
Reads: 350 mL
